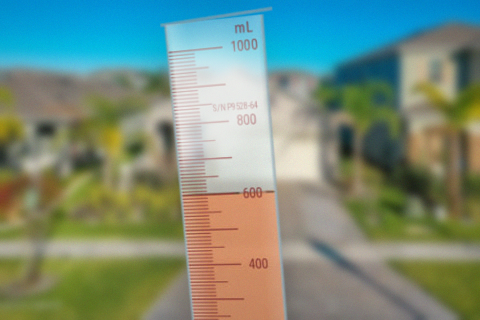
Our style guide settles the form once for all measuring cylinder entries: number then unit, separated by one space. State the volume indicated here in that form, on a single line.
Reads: 600 mL
